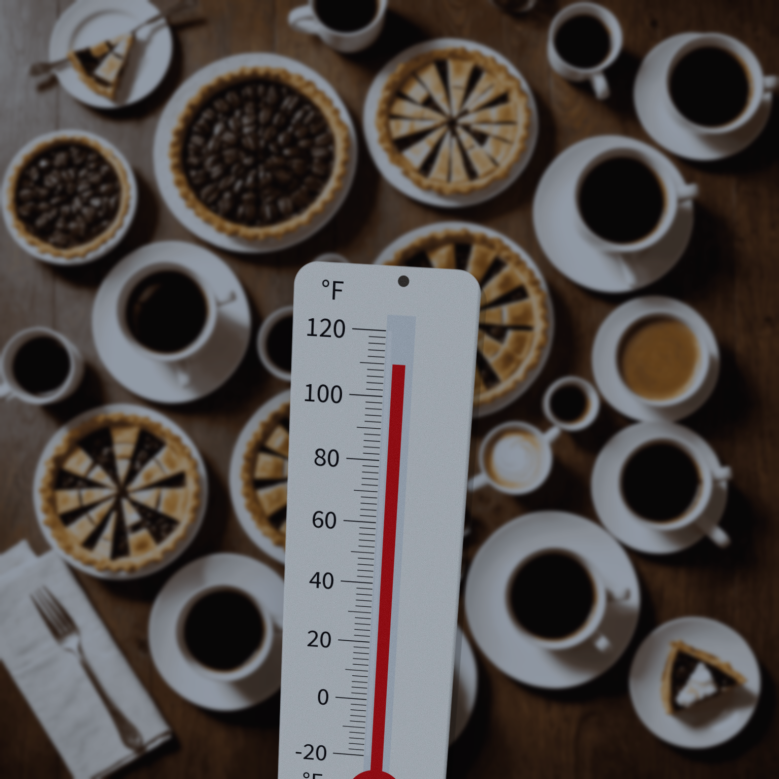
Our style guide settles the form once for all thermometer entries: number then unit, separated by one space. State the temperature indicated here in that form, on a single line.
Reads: 110 °F
